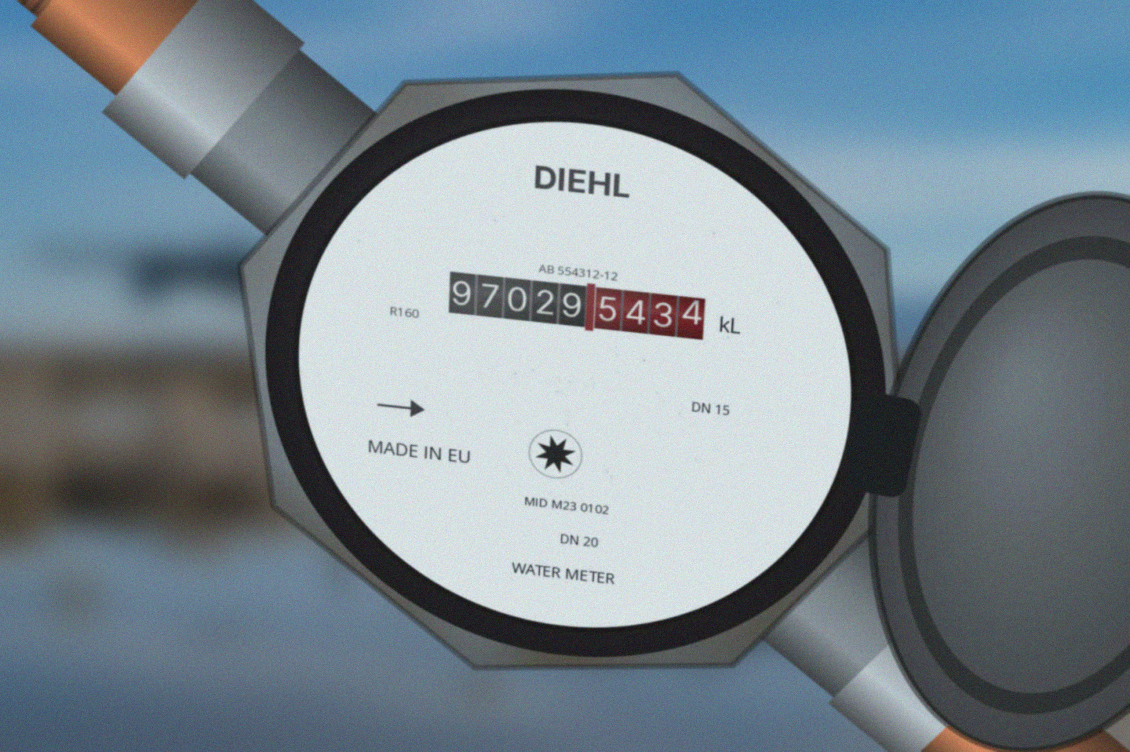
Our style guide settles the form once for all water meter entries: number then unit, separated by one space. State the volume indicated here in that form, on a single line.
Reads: 97029.5434 kL
